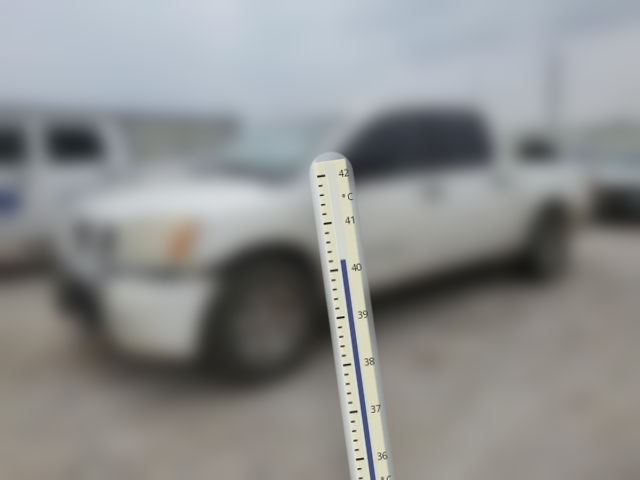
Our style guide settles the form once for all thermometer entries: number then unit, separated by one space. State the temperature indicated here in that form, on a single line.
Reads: 40.2 °C
